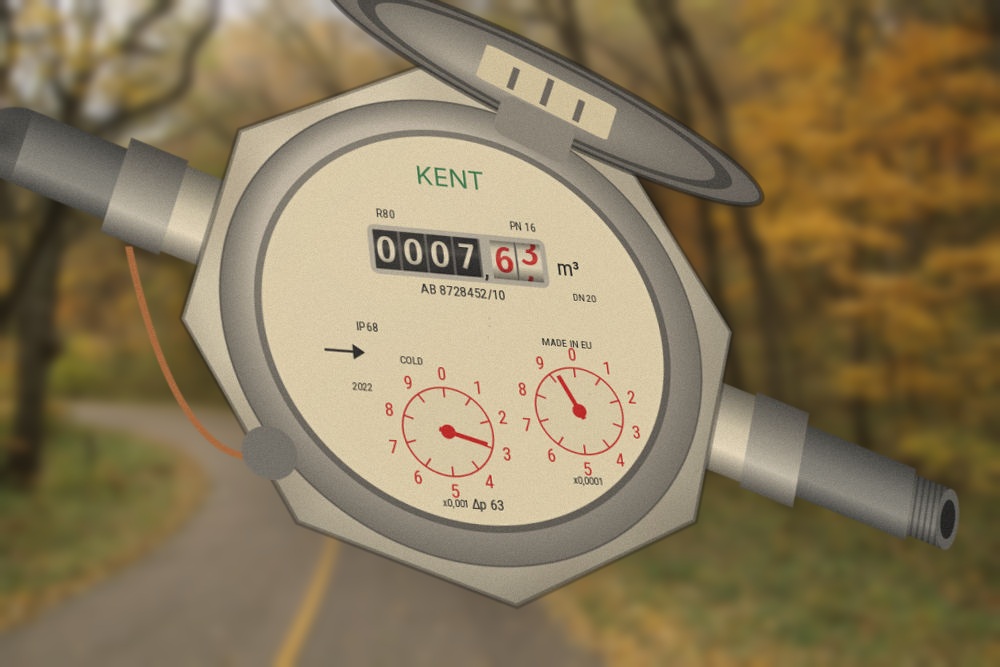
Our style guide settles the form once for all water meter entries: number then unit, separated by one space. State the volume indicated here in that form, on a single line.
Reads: 7.6329 m³
